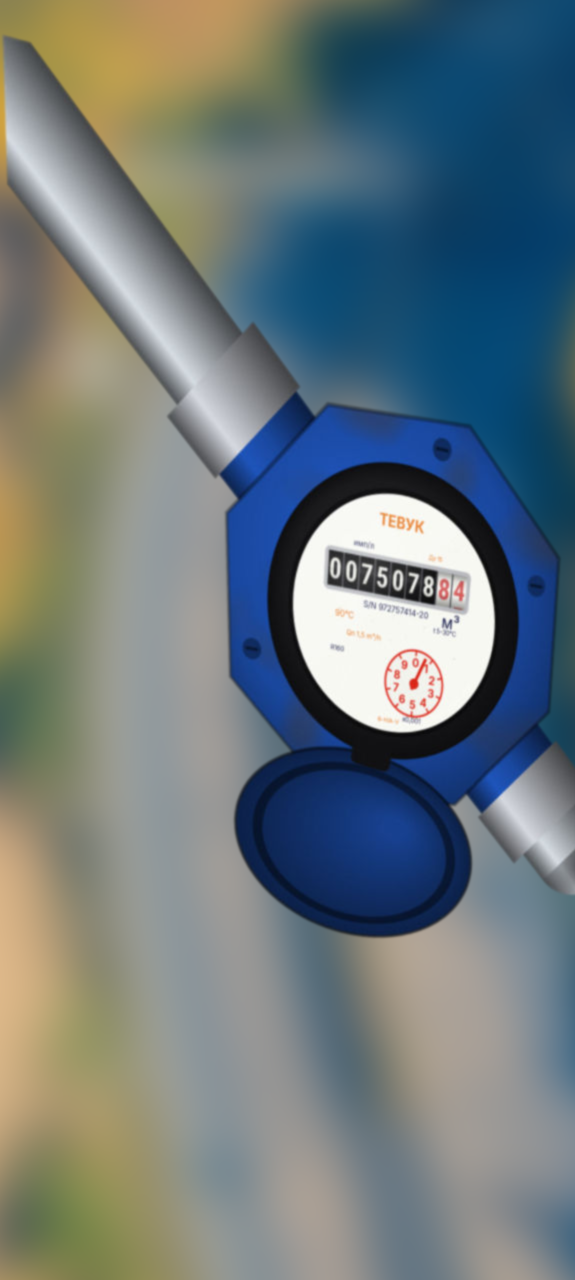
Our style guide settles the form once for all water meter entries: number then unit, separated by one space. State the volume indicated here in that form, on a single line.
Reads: 75078.840 m³
